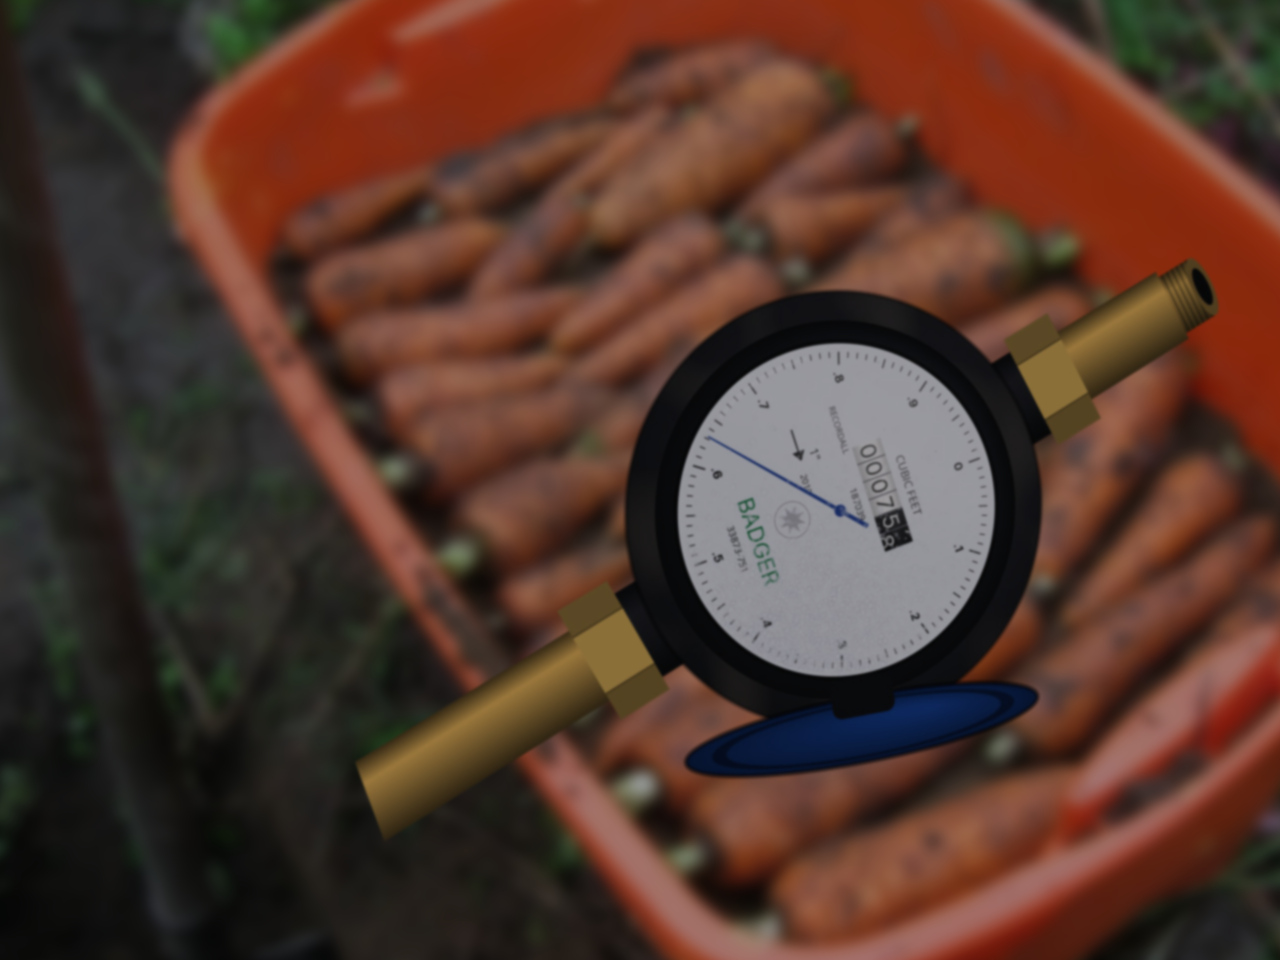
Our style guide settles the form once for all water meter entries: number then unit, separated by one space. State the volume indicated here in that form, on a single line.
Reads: 757.63 ft³
